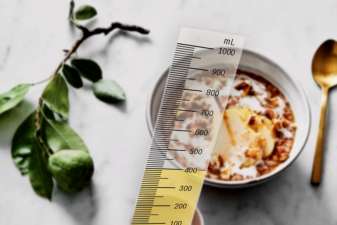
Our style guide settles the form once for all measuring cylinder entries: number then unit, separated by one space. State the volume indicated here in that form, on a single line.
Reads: 400 mL
